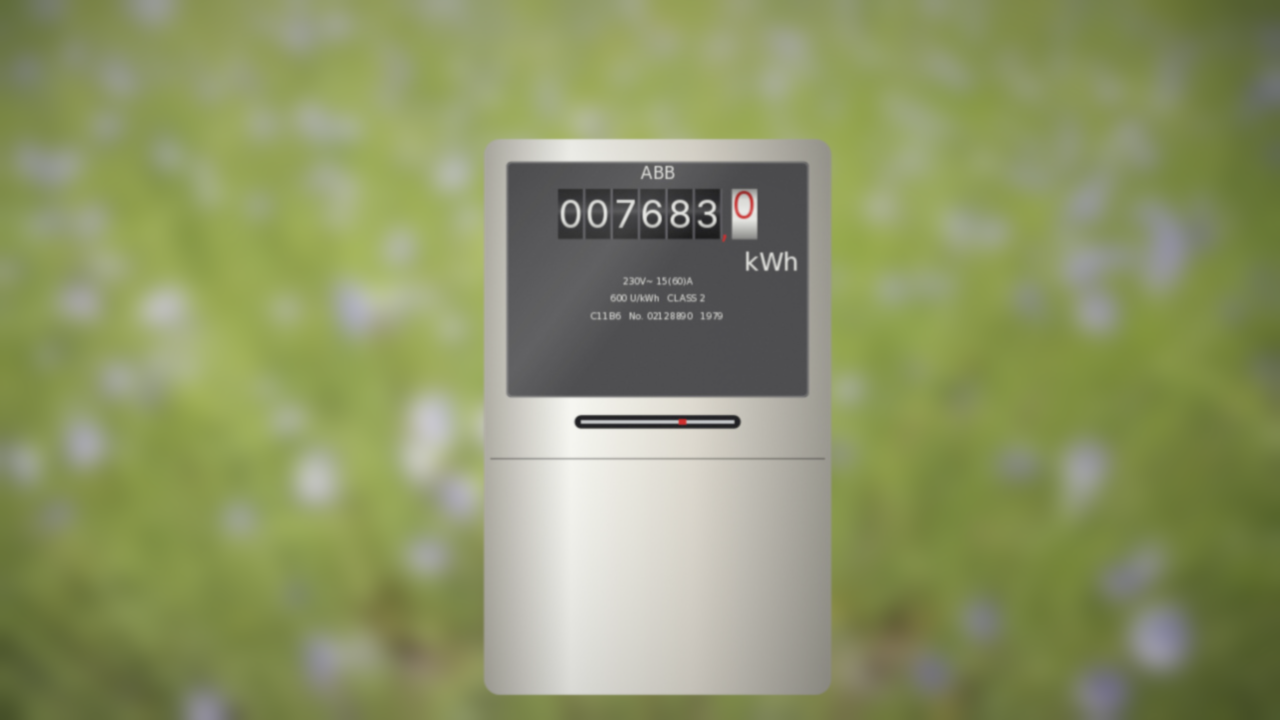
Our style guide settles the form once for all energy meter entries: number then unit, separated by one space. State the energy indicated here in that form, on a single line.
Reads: 7683.0 kWh
